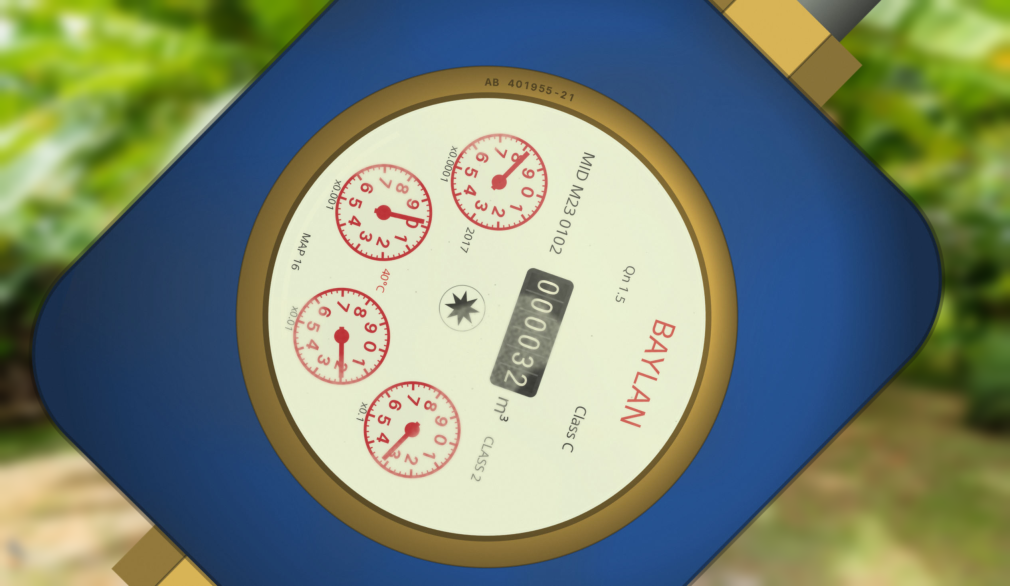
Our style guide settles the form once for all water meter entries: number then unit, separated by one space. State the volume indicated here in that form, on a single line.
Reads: 32.3198 m³
